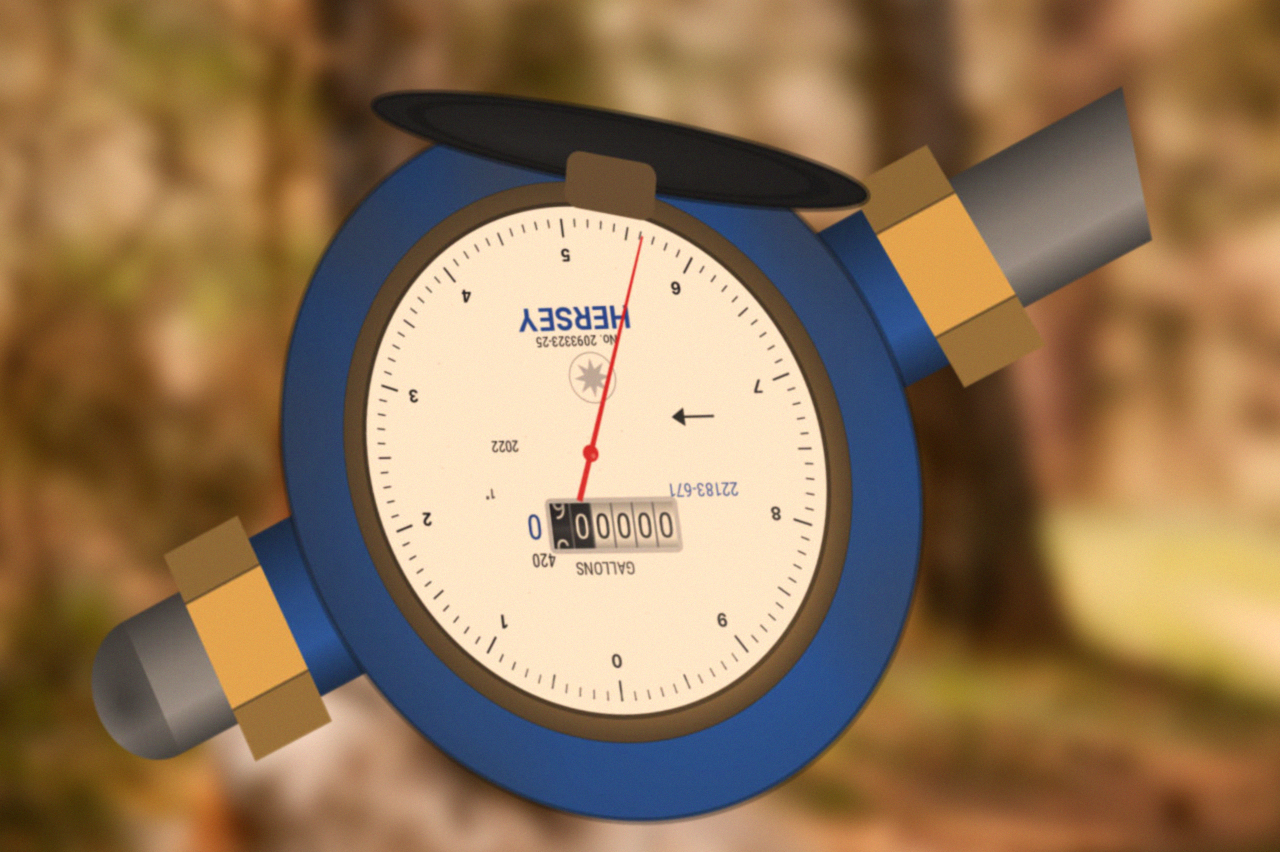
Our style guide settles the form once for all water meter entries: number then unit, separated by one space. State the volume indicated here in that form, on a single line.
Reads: 55.6 gal
